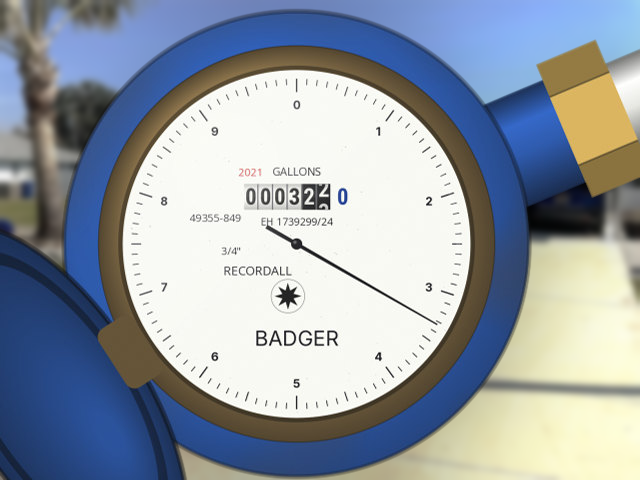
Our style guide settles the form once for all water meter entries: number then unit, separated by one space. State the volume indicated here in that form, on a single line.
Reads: 3223.3 gal
